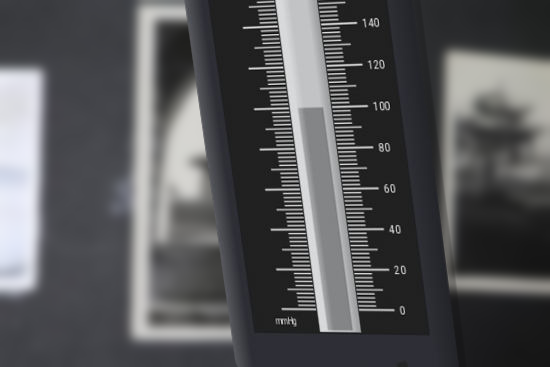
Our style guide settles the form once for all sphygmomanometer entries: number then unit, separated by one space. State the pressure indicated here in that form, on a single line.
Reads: 100 mmHg
